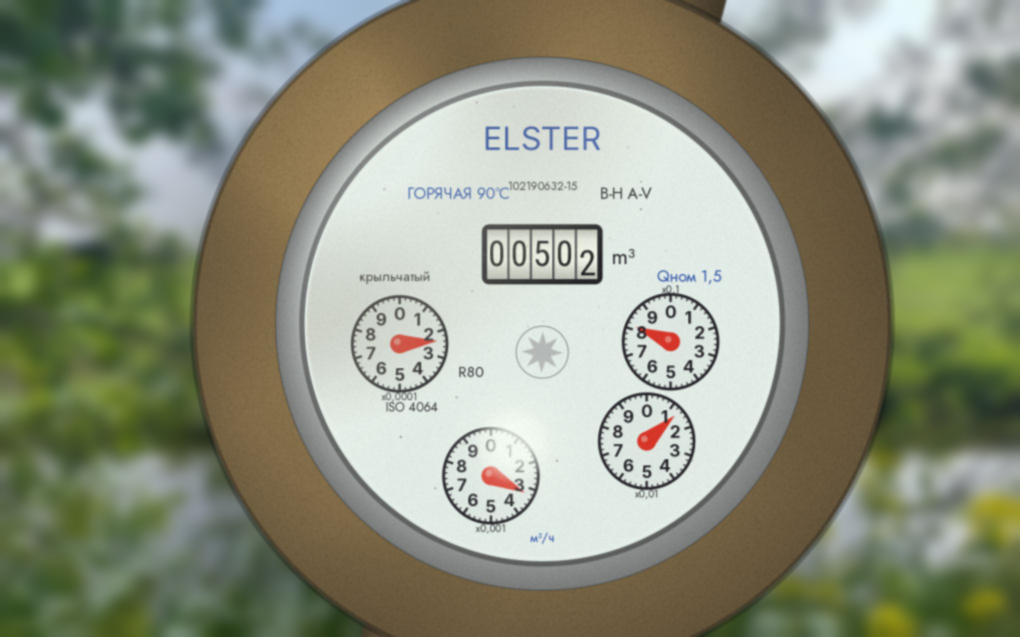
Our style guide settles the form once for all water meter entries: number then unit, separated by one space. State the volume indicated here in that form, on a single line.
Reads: 501.8132 m³
